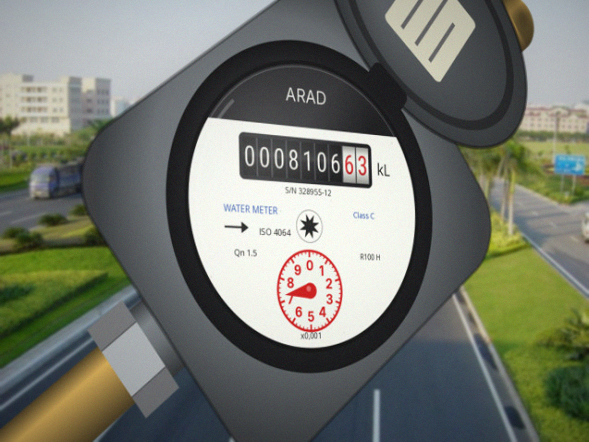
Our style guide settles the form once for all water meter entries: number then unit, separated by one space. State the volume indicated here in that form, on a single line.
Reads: 8106.637 kL
